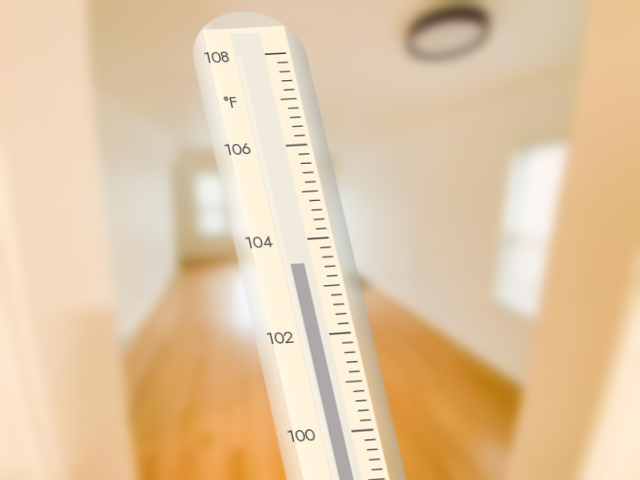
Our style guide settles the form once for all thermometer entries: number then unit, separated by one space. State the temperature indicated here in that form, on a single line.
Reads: 103.5 °F
